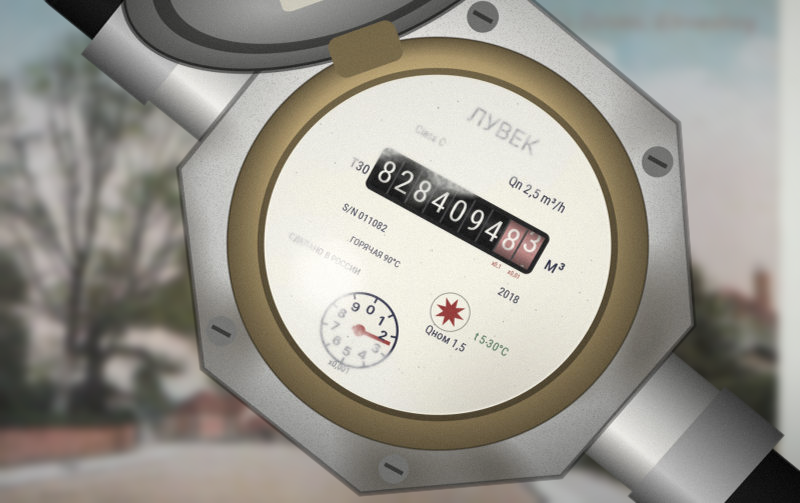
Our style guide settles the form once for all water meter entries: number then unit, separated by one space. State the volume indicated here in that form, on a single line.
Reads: 8284094.832 m³
